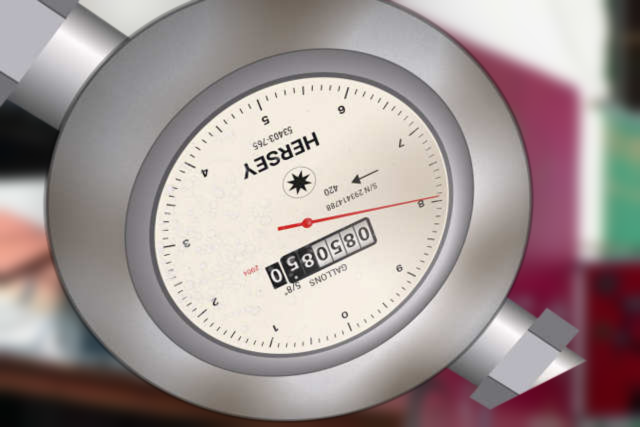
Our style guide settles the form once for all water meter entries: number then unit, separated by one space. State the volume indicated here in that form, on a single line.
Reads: 850847.9 gal
